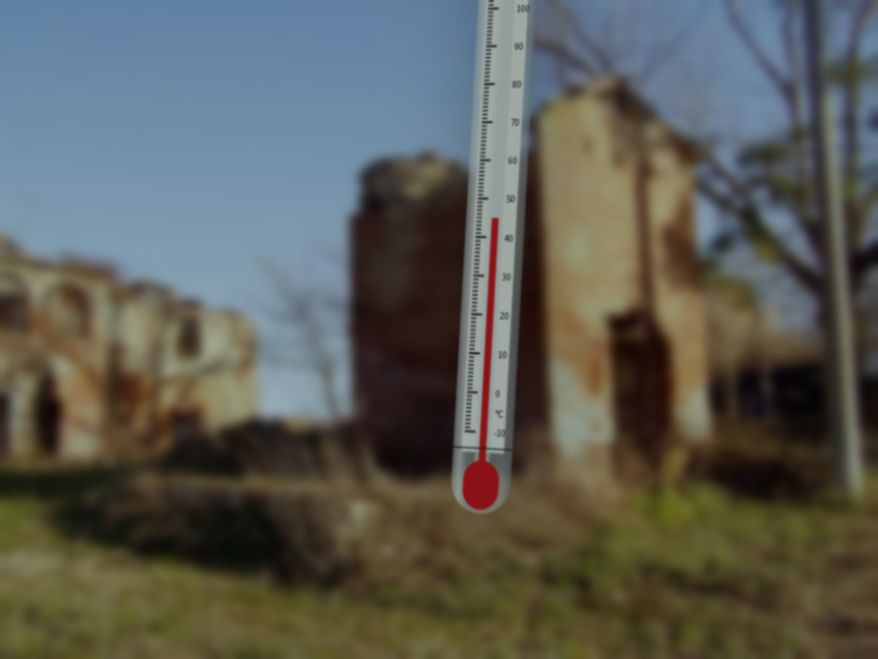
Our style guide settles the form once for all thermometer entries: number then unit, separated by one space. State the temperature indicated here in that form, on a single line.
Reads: 45 °C
